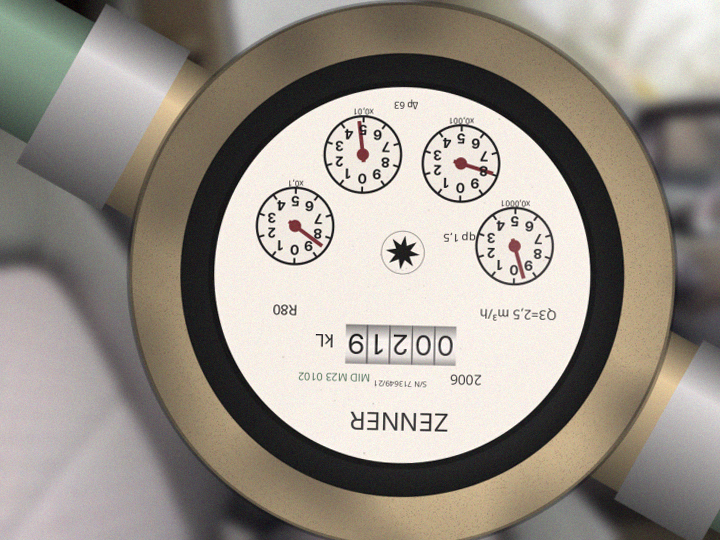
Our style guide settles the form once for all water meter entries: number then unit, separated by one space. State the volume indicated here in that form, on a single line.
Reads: 219.8479 kL
